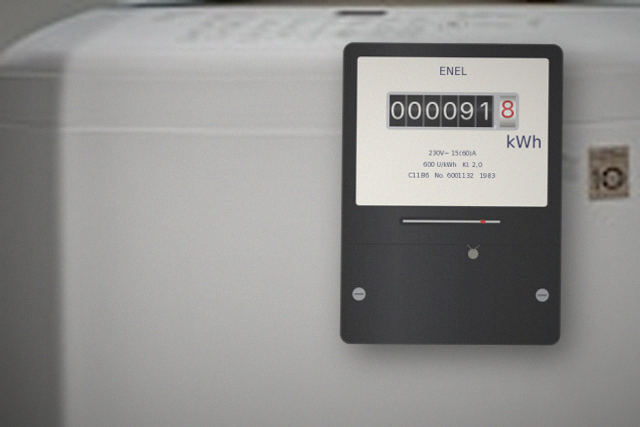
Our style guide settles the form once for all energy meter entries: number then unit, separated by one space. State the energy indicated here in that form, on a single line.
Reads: 91.8 kWh
